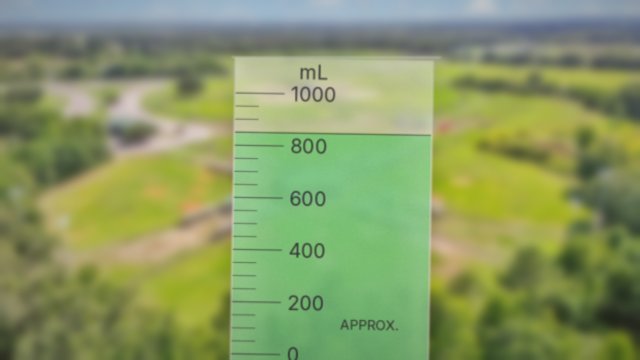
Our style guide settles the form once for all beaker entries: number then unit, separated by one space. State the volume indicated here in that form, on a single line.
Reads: 850 mL
